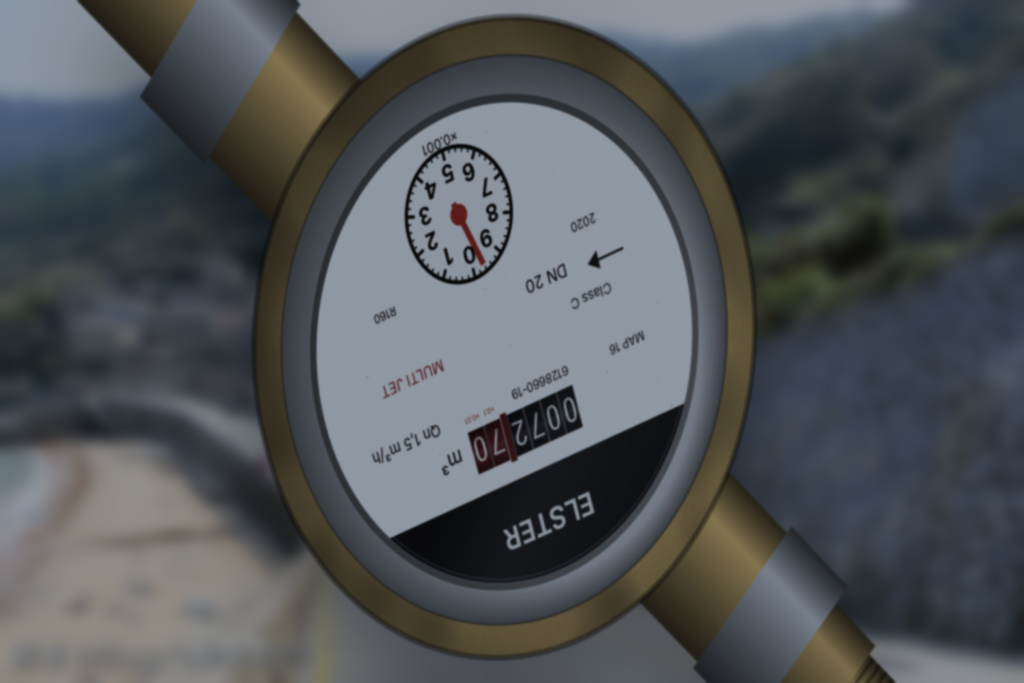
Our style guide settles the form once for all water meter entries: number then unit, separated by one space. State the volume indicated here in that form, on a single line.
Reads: 72.699 m³
